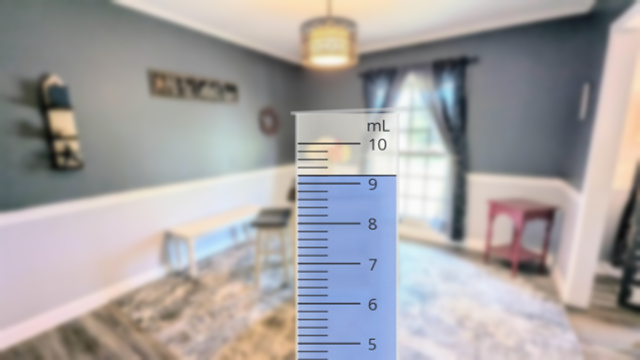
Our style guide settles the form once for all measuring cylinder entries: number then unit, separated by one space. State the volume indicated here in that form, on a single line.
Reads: 9.2 mL
